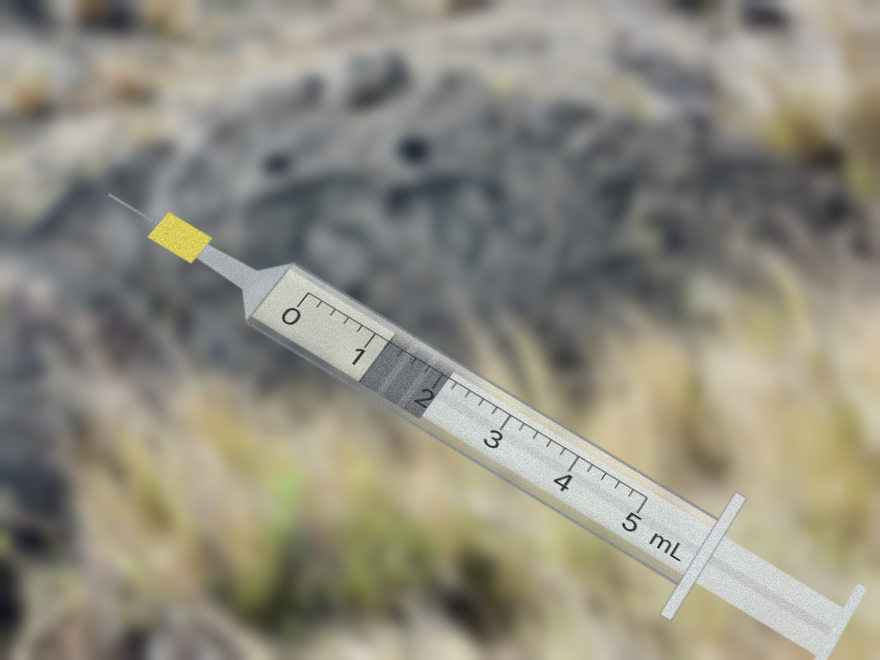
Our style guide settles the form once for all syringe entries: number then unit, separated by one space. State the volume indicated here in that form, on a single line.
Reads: 1.2 mL
